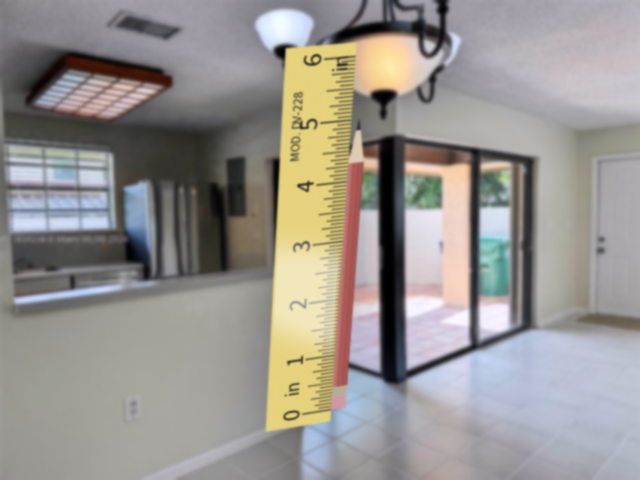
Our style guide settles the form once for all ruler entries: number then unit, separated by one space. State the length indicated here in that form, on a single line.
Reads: 5 in
